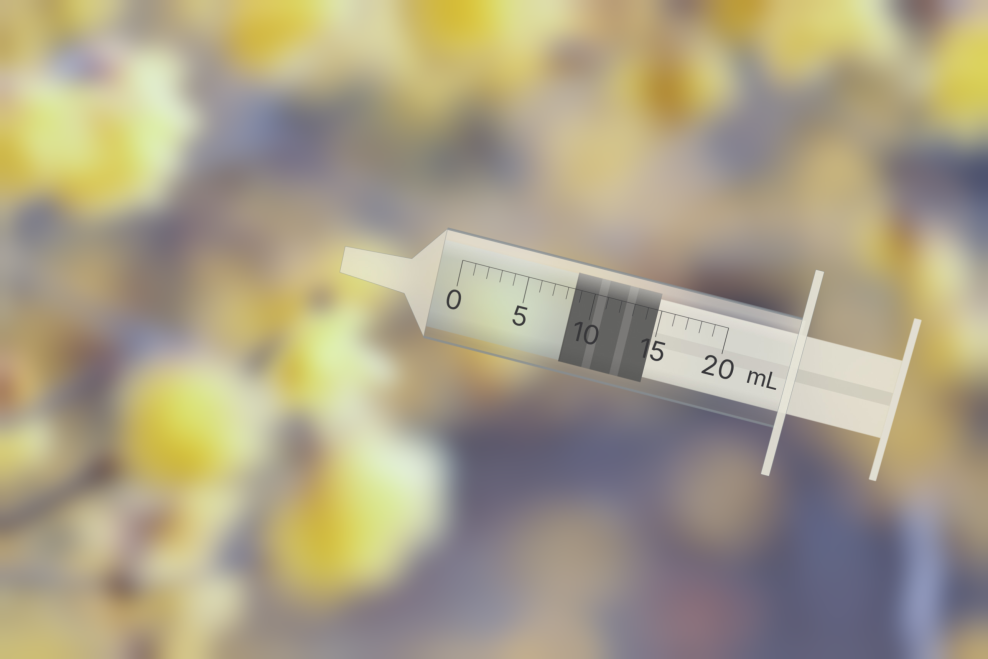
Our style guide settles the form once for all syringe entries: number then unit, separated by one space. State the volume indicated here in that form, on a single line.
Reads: 8.5 mL
